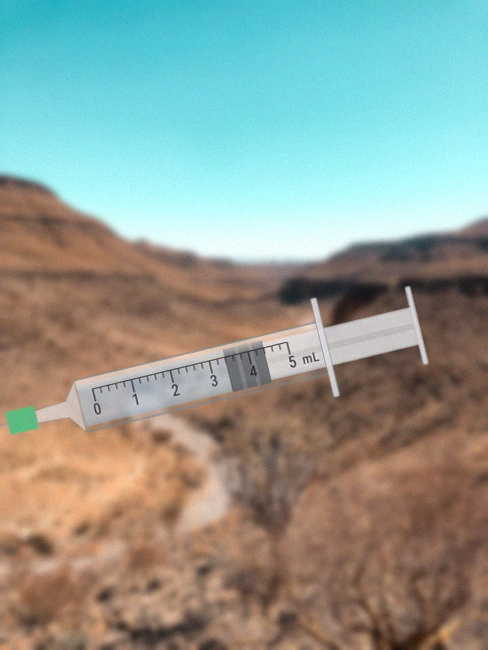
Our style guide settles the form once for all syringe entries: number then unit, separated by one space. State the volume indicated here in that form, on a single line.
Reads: 3.4 mL
